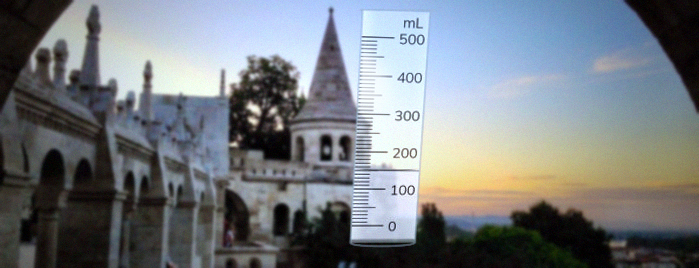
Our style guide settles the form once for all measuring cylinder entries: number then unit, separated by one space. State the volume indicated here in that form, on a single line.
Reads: 150 mL
